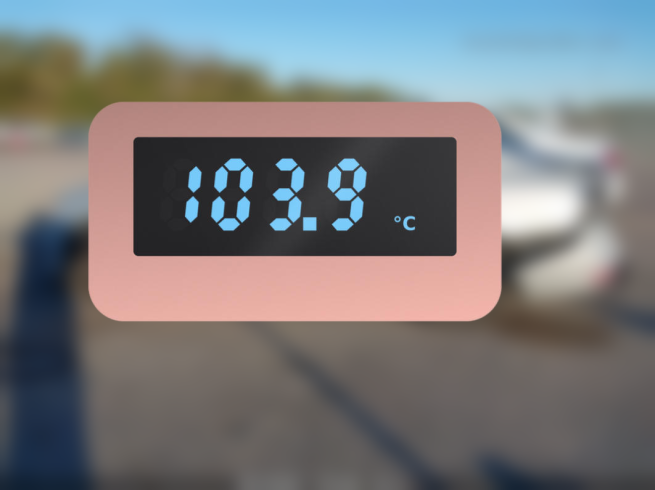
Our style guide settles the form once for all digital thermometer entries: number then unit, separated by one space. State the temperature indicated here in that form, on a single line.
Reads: 103.9 °C
